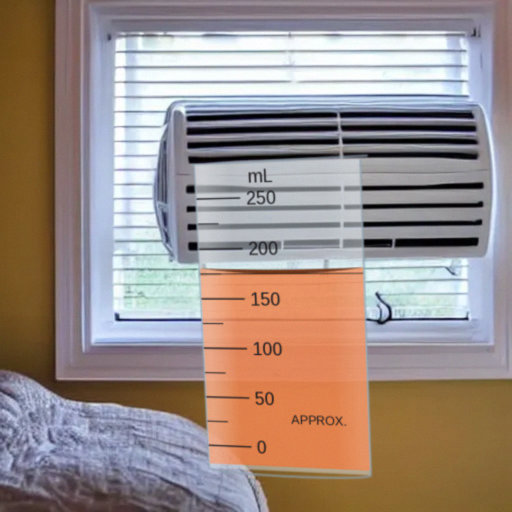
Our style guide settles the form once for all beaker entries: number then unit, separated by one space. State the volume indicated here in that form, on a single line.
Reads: 175 mL
